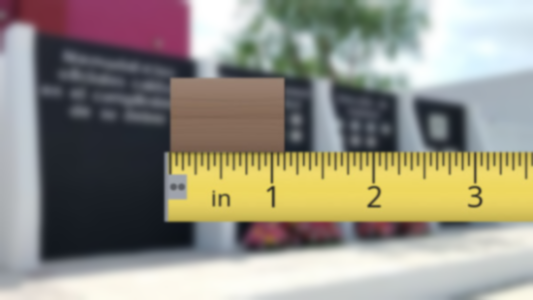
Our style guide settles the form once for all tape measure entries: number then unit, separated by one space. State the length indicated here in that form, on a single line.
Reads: 1.125 in
